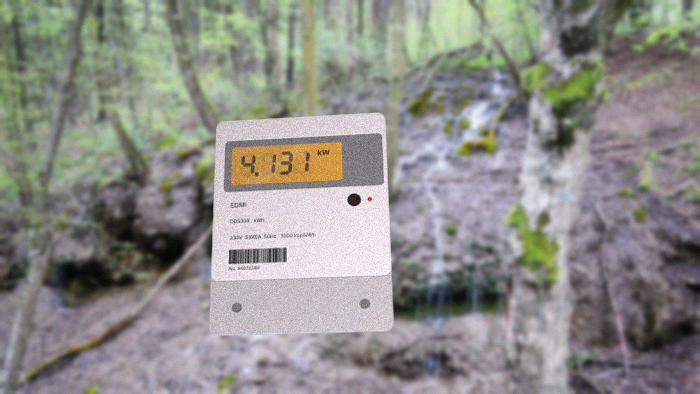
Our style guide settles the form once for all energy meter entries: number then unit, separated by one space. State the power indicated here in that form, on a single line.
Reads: 4.131 kW
